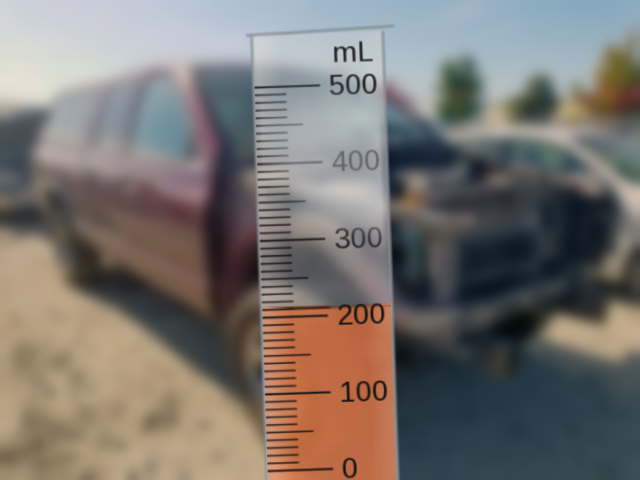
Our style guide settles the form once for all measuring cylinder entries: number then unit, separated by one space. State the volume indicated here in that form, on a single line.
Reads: 210 mL
